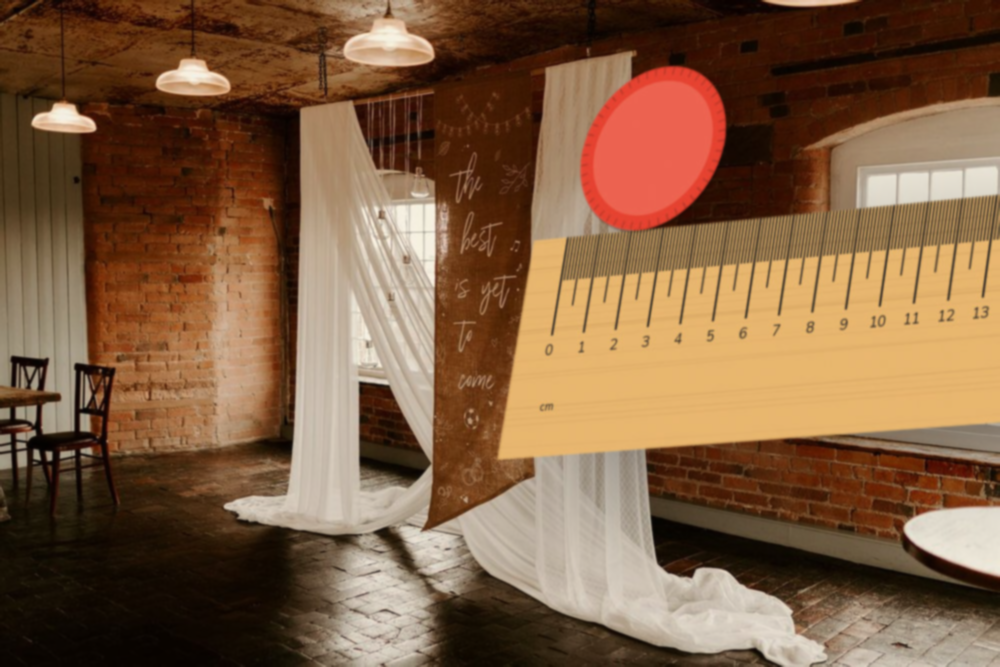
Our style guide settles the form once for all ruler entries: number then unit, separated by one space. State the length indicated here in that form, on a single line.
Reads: 4.5 cm
